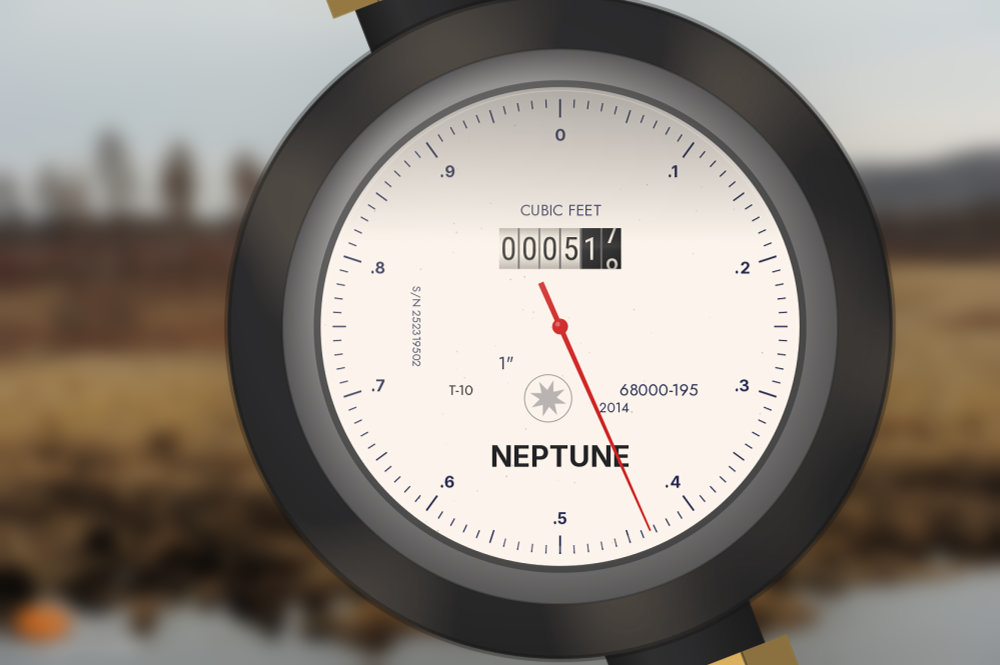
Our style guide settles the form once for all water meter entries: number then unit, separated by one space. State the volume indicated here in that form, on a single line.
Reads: 517.43 ft³
